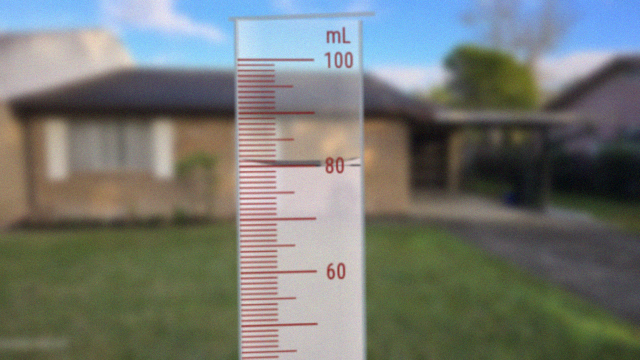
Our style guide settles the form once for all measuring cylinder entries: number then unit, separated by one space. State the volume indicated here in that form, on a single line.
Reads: 80 mL
